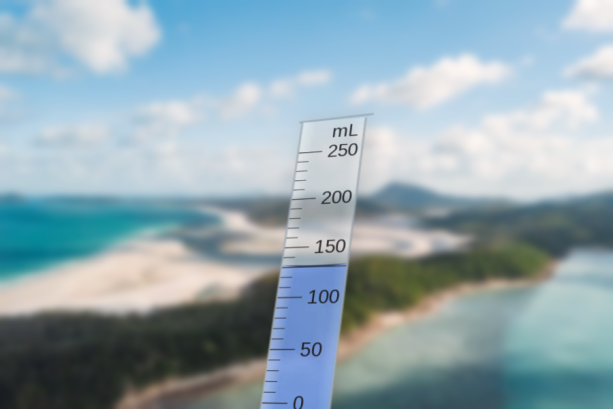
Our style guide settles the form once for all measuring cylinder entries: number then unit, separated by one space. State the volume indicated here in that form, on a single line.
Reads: 130 mL
